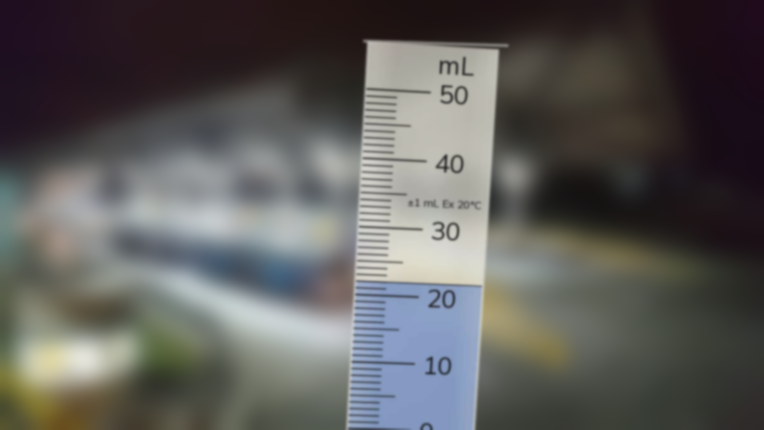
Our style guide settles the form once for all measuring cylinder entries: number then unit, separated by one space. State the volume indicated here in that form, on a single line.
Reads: 22 mL
